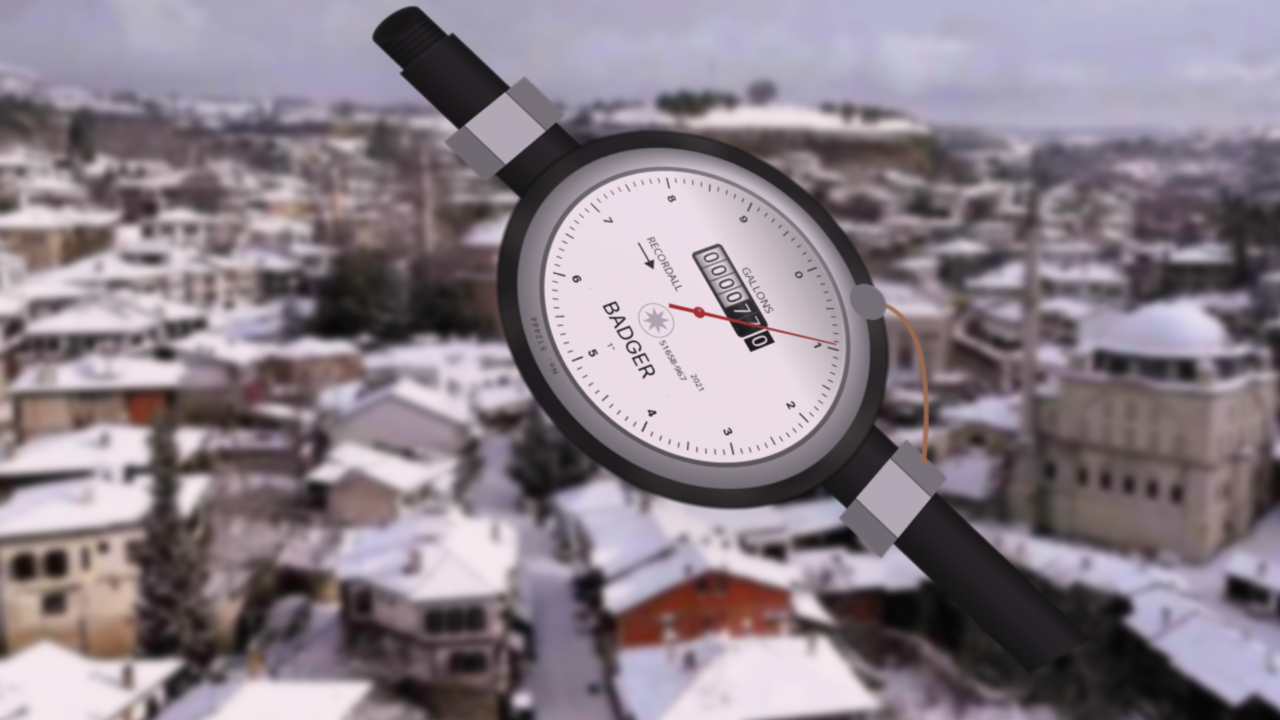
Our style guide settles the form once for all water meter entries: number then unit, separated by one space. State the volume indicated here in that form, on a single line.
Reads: 770.9 gal
